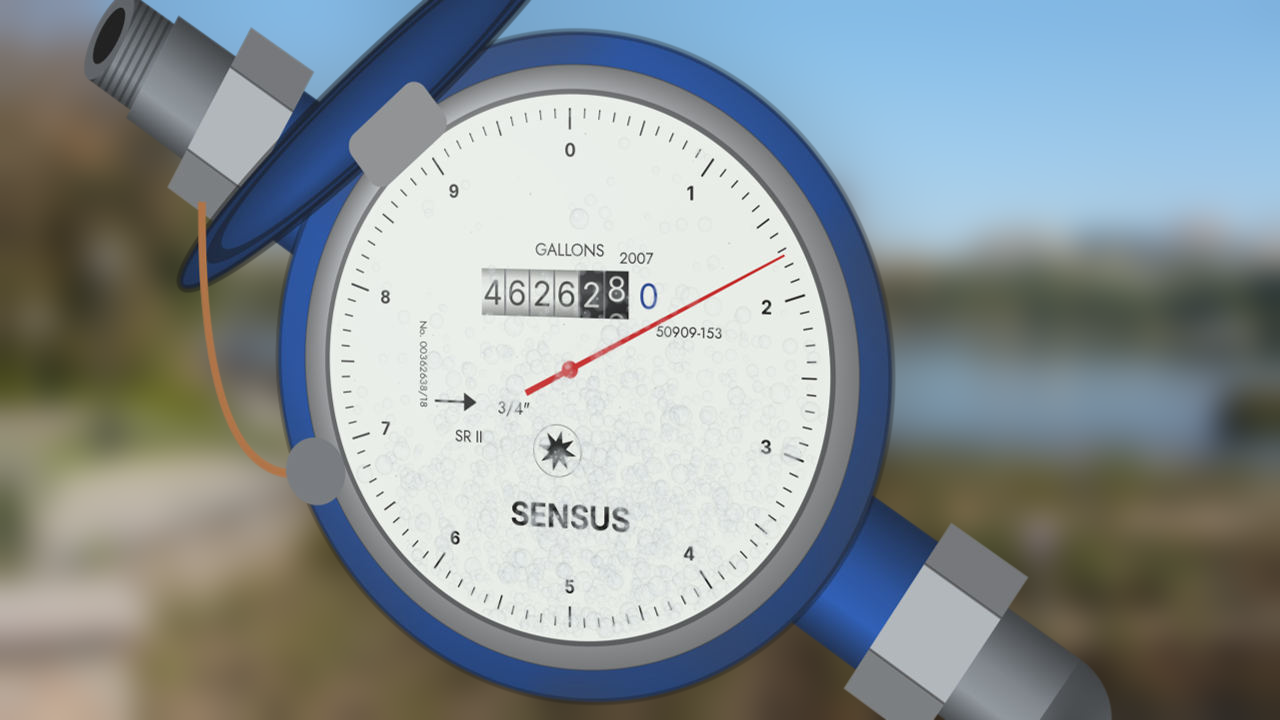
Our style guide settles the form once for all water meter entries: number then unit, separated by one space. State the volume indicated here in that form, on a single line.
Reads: 4626281.7 gal
